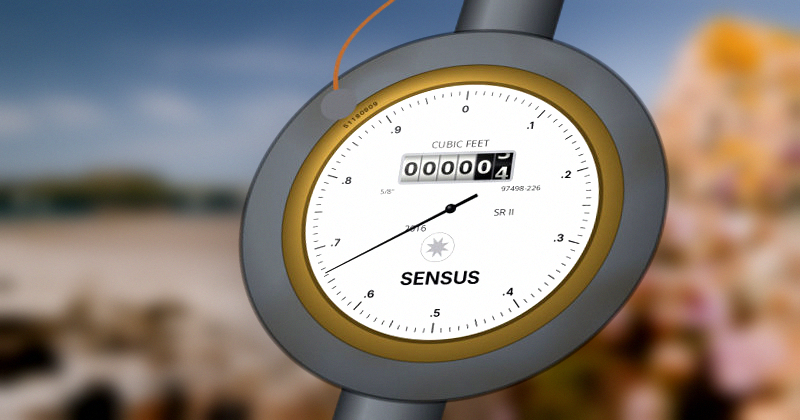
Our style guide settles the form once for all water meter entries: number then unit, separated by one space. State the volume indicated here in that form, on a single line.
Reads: 3.66 ft³
